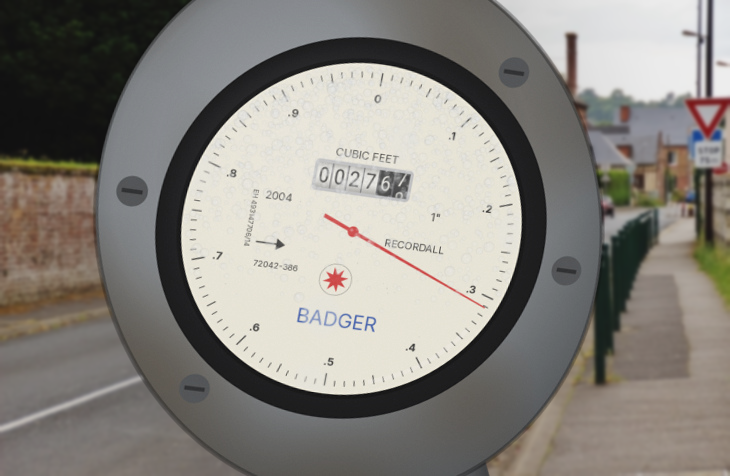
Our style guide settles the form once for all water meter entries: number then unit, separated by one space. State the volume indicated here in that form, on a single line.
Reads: 2767.31 ft³
